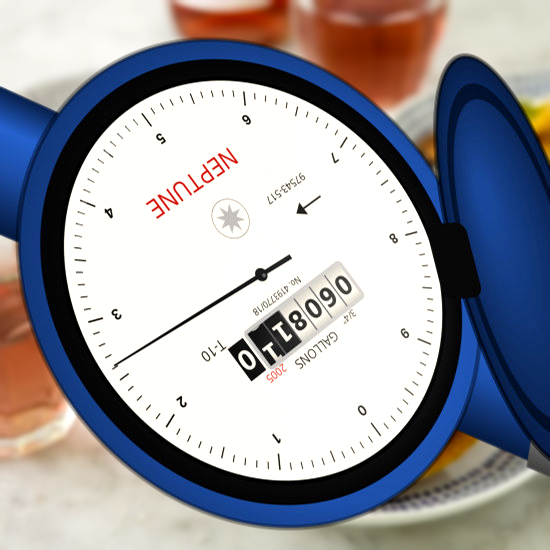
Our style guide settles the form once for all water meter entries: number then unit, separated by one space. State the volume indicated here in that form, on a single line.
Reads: 608112.6 gal
